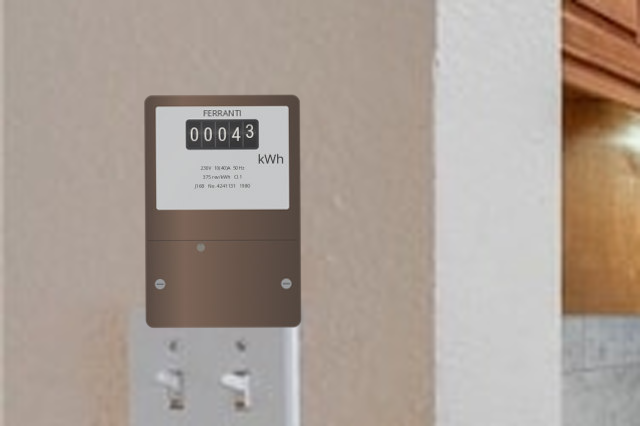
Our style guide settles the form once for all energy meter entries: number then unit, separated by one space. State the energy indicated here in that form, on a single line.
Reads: 43 kWh
